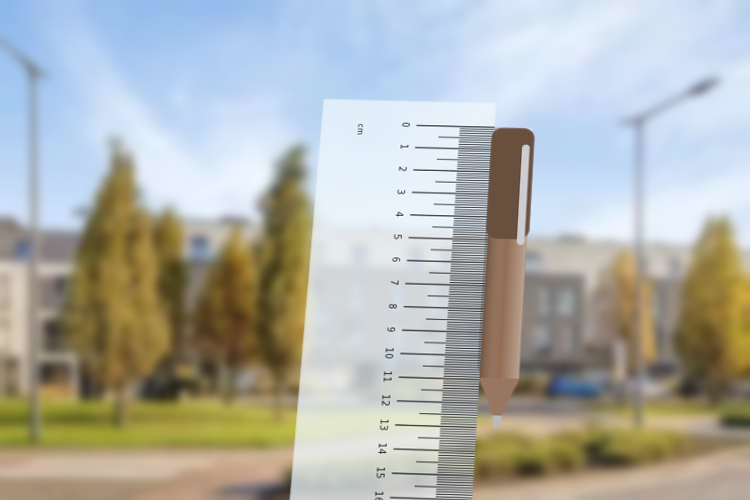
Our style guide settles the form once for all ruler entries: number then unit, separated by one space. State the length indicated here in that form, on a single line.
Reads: 13 cm
